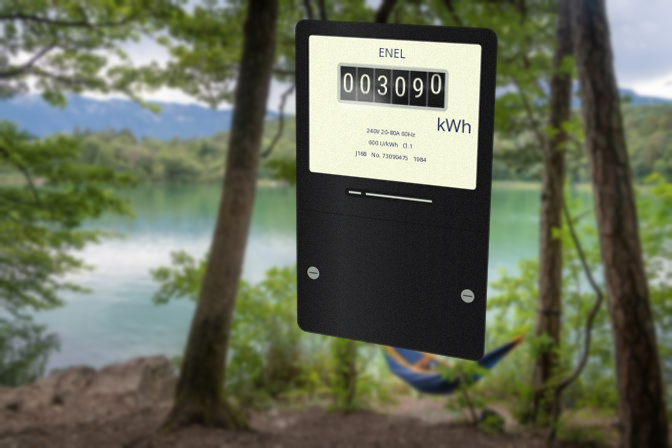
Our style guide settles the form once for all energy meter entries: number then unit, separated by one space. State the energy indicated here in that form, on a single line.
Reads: 3090 kWh
